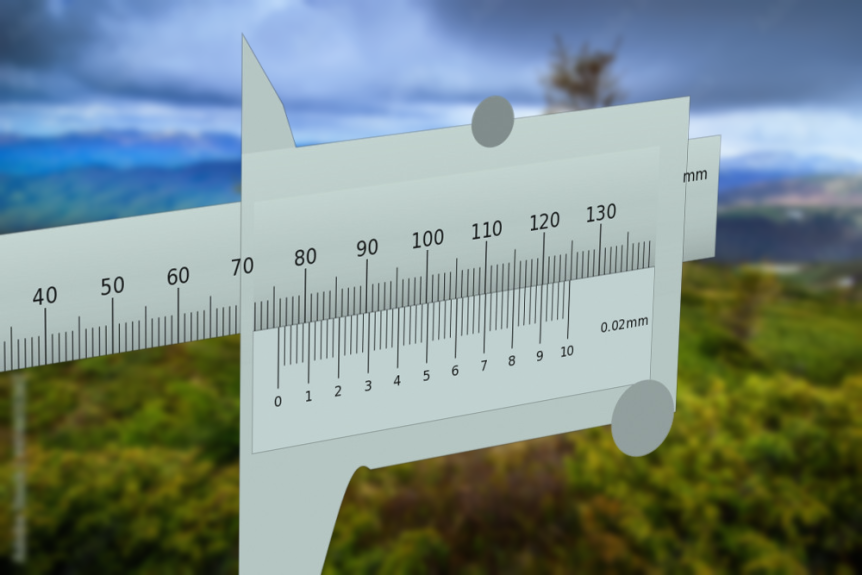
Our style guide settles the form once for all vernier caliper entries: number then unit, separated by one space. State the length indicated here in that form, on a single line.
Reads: 75.8 mm
